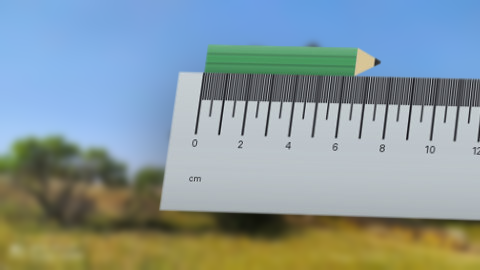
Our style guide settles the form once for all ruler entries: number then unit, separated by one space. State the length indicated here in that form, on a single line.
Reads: 7.5 cm
